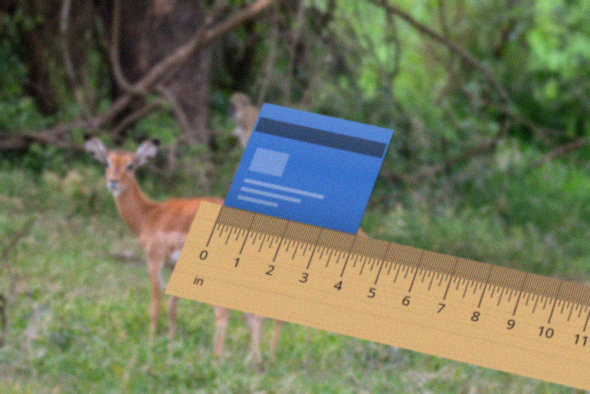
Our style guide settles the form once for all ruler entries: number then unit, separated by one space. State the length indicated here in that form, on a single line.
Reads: 4 in
